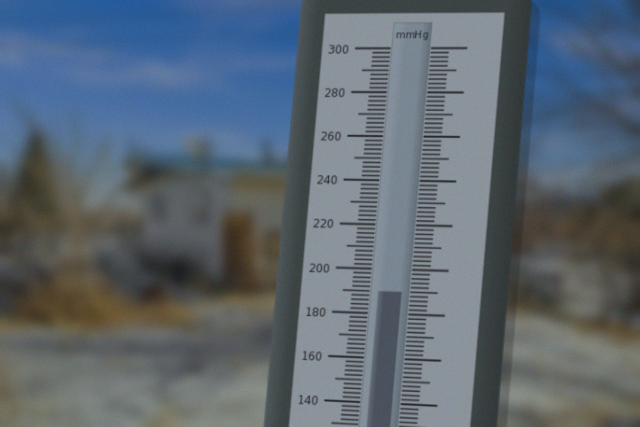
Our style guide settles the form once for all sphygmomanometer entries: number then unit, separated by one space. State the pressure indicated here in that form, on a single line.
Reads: 190 mmHg
